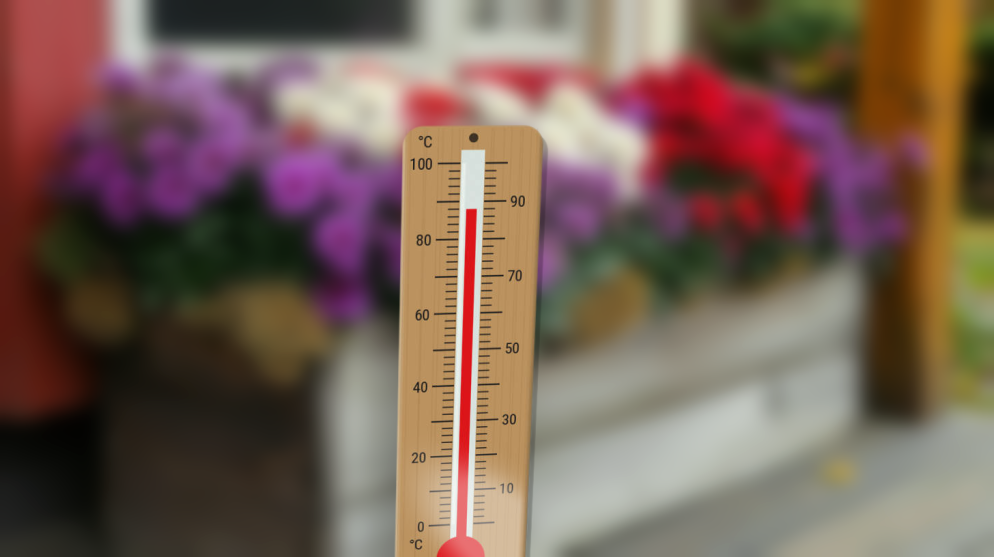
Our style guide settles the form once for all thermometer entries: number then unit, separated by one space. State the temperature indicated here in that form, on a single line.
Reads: 88 °C
